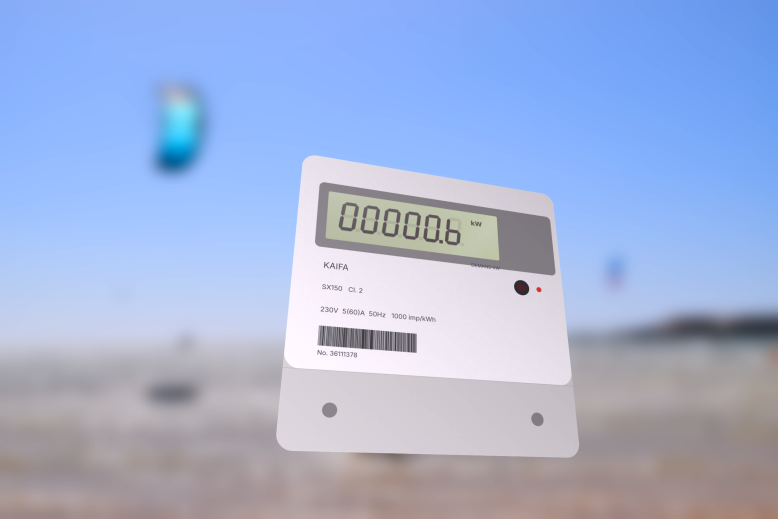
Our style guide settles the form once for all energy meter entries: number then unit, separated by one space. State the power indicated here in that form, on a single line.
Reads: 0.6 kW
